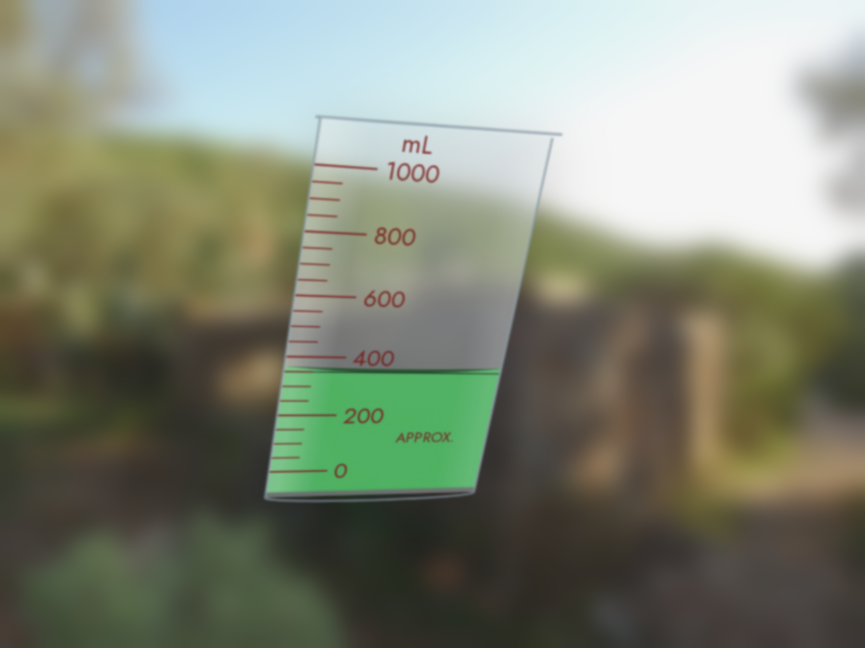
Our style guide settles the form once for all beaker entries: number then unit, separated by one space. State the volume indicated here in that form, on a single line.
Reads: 350 mL
